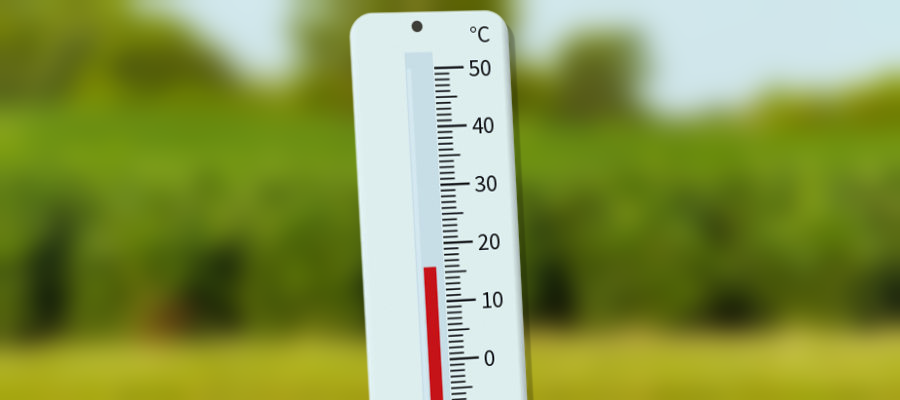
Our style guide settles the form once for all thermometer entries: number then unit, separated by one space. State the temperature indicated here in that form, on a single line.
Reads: 16 °C
